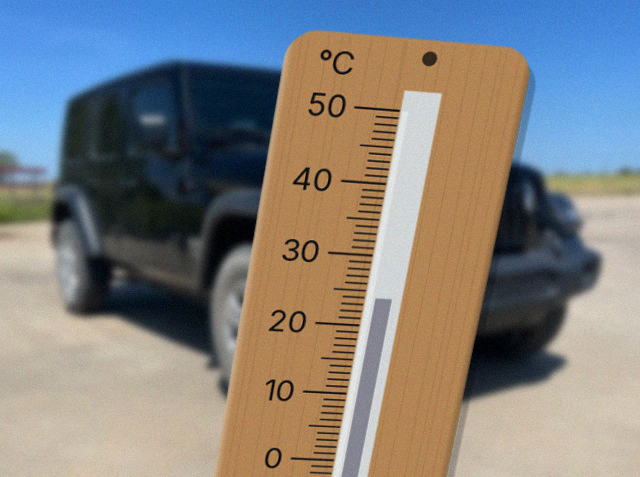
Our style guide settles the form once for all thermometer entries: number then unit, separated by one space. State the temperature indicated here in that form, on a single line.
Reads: 24 °C
